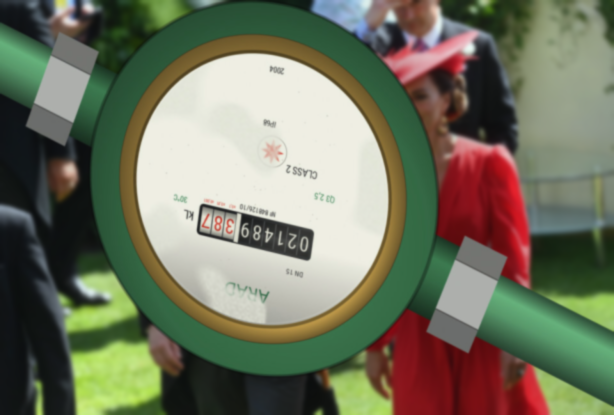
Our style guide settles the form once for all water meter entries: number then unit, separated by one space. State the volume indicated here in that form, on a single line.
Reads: 21489.387 kL
